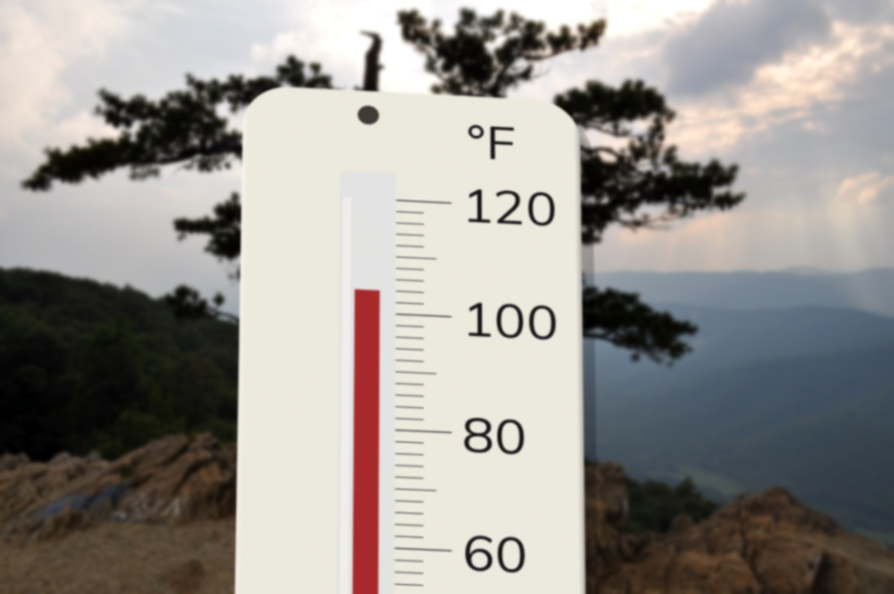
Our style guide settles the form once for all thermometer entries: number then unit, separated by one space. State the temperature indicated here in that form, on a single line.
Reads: 104 °F
